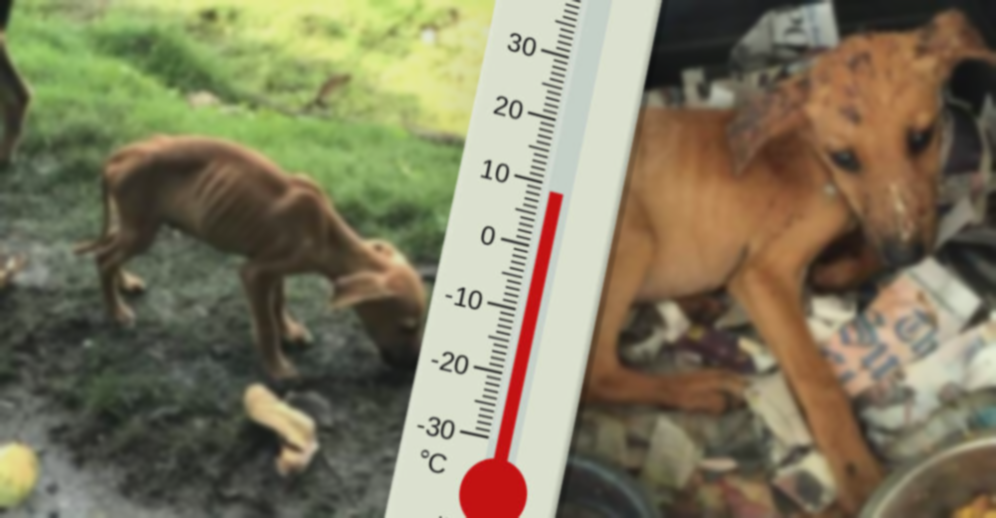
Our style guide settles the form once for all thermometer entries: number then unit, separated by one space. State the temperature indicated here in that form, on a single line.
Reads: 9 °C
